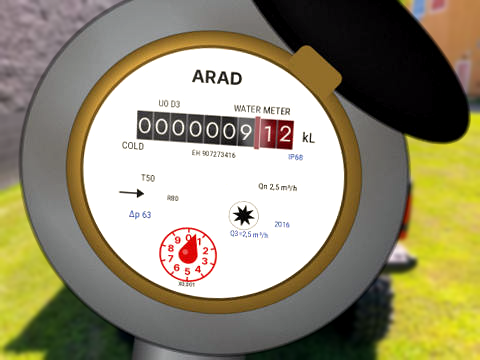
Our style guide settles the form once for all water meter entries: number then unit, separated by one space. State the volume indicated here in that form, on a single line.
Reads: 9.120 kL
